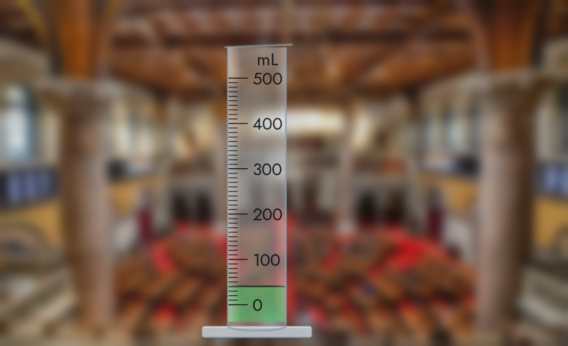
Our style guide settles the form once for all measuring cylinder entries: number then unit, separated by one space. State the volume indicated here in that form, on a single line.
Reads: 40 mL
